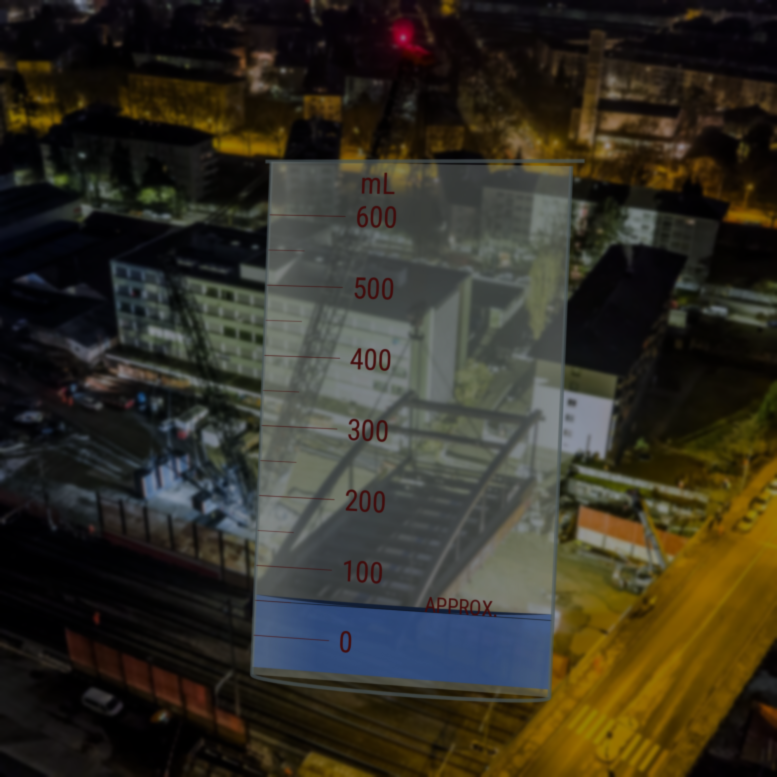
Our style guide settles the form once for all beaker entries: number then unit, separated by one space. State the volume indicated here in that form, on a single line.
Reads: 50 mL
